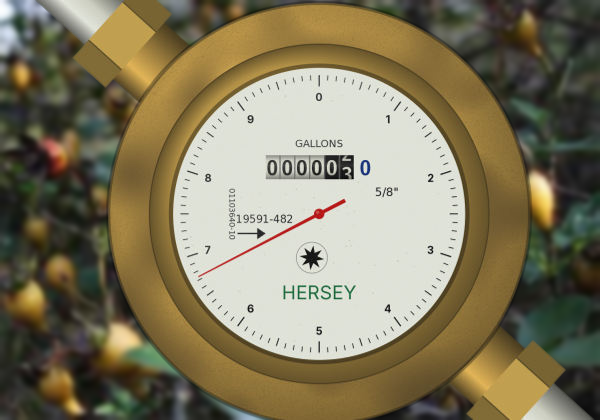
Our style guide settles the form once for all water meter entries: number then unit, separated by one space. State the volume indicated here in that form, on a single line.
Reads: 26.7 gal
